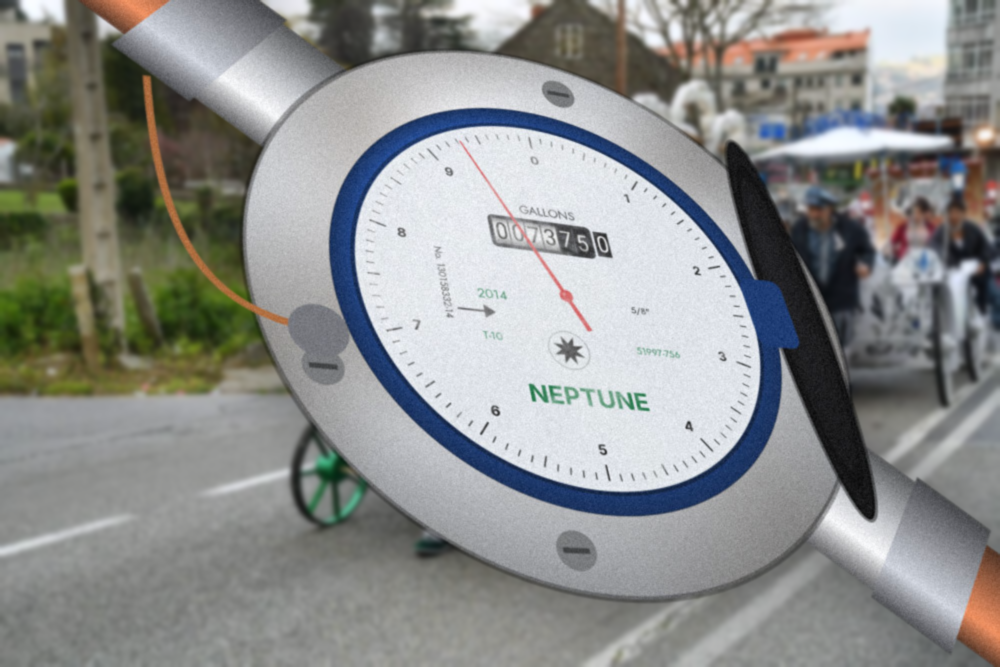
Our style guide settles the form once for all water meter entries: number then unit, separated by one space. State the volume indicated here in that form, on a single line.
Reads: 73749.3 gal
